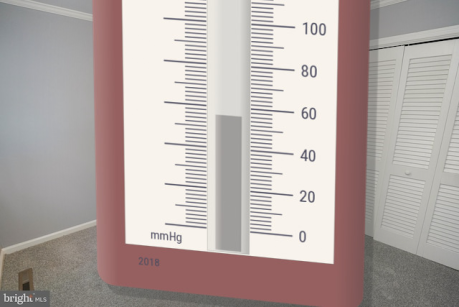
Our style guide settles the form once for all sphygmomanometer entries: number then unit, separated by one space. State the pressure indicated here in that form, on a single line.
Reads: 56 mmHg
